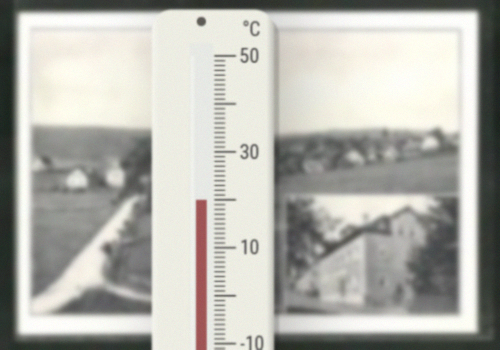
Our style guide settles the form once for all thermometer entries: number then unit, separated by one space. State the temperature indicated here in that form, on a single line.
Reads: 20 °C
